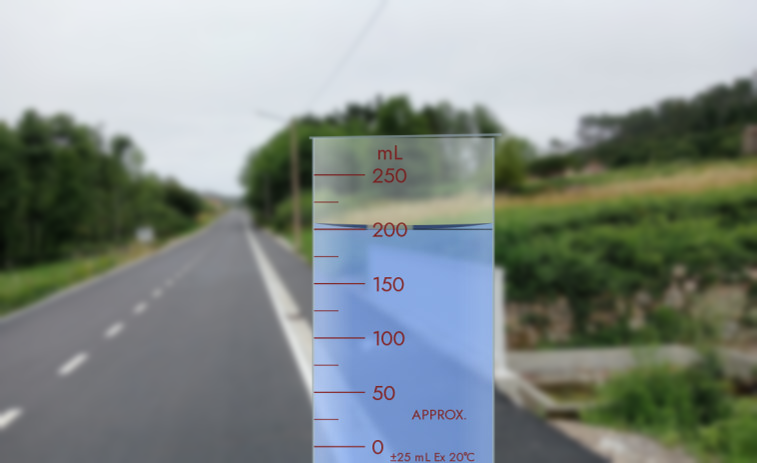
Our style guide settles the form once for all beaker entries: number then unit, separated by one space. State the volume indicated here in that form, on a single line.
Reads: 200 mL
